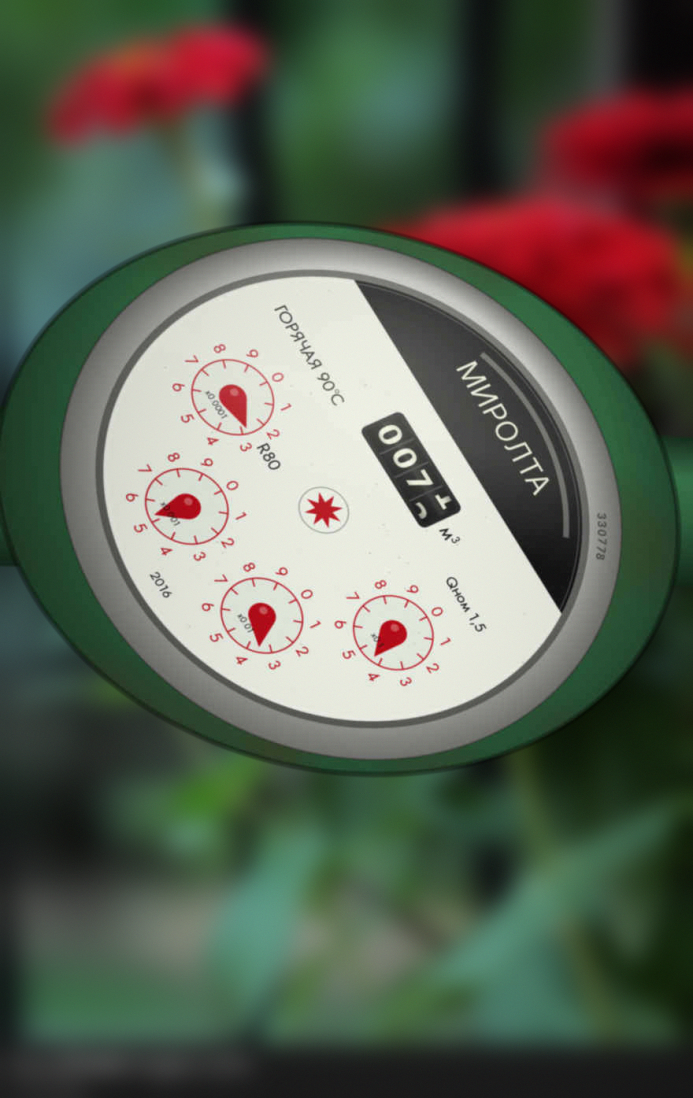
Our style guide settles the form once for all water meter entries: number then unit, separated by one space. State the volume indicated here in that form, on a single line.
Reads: 71.4352 m³
